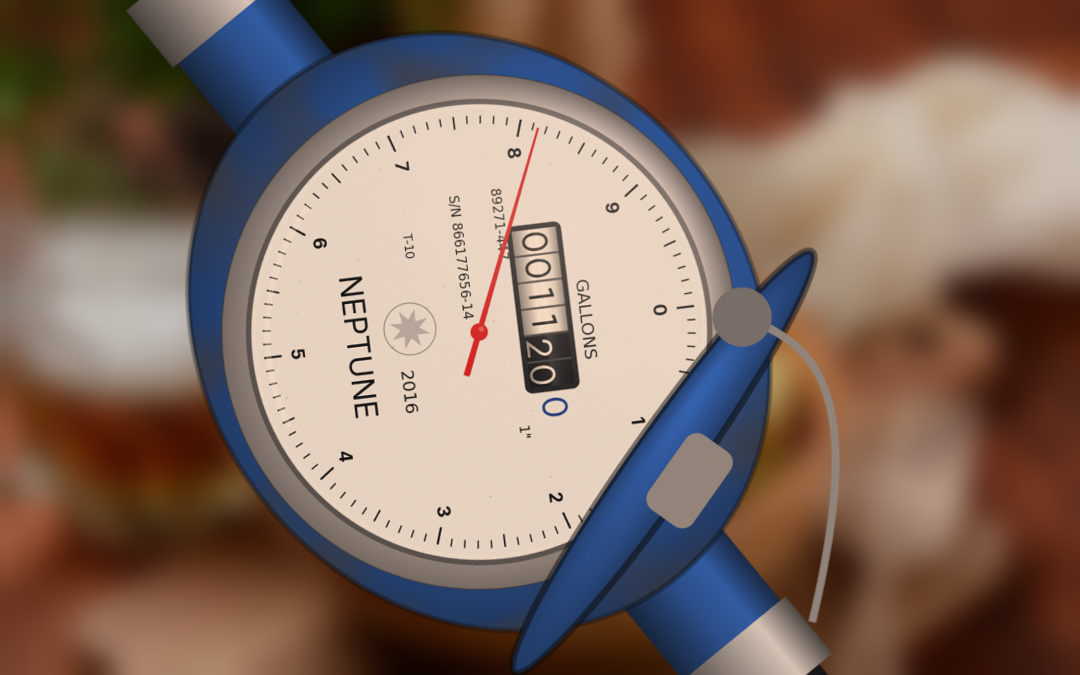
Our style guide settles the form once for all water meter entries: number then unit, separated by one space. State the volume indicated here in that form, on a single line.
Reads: 11198.1 gal
